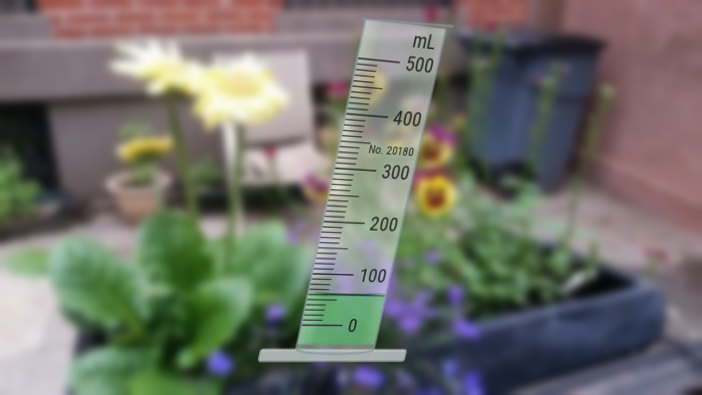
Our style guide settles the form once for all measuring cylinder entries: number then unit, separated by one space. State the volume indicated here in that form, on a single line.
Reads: 60 mL
